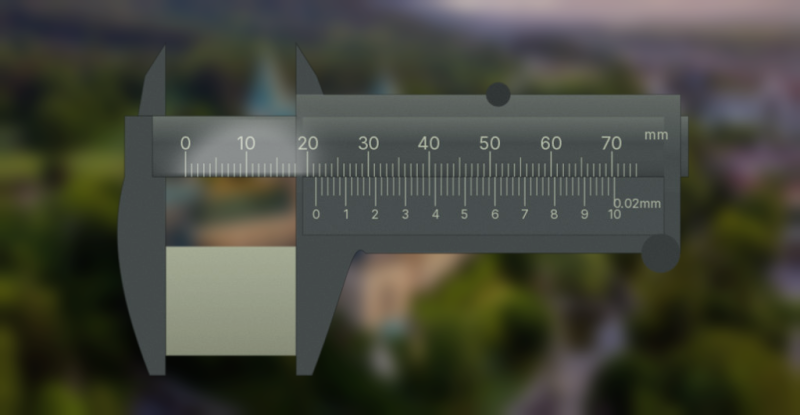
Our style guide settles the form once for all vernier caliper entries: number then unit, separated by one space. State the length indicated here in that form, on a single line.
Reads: 21.4 mm
